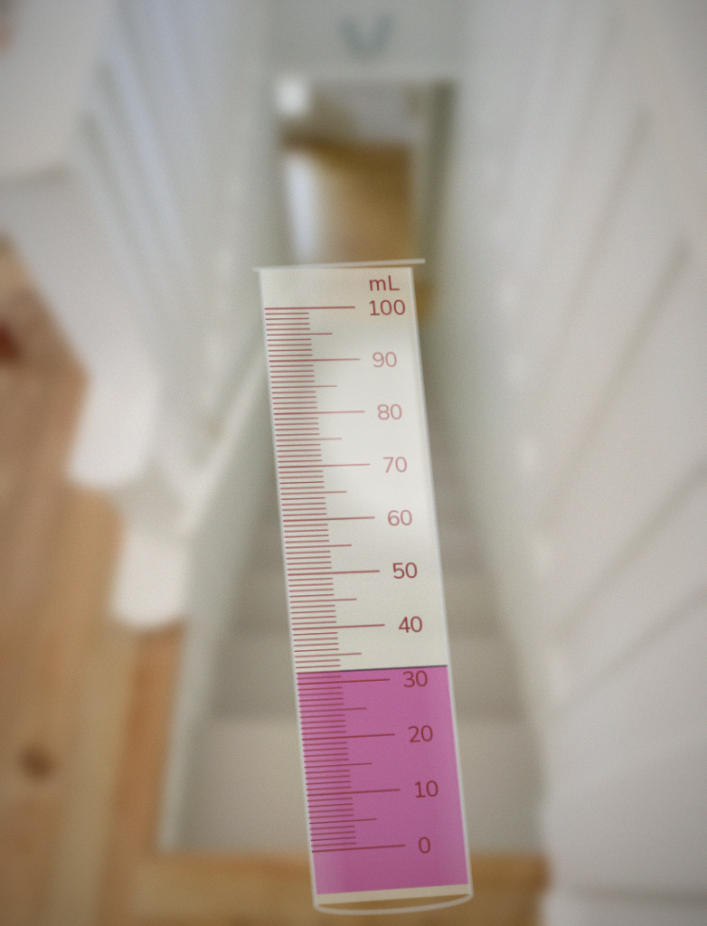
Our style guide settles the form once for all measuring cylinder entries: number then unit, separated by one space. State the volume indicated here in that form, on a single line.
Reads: 32 mL
